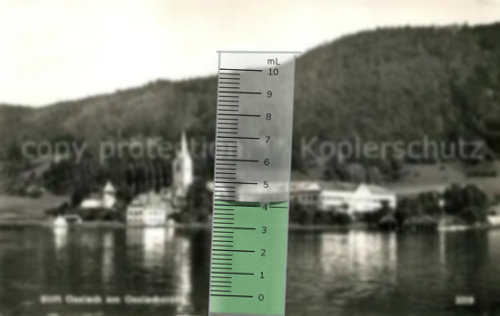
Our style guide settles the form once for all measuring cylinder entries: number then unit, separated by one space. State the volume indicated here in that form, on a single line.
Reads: 4 mL
